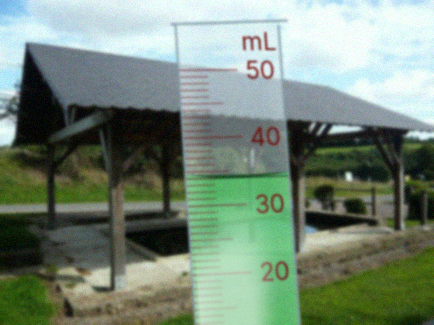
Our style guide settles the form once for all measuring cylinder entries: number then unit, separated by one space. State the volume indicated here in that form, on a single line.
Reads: 34 mL
